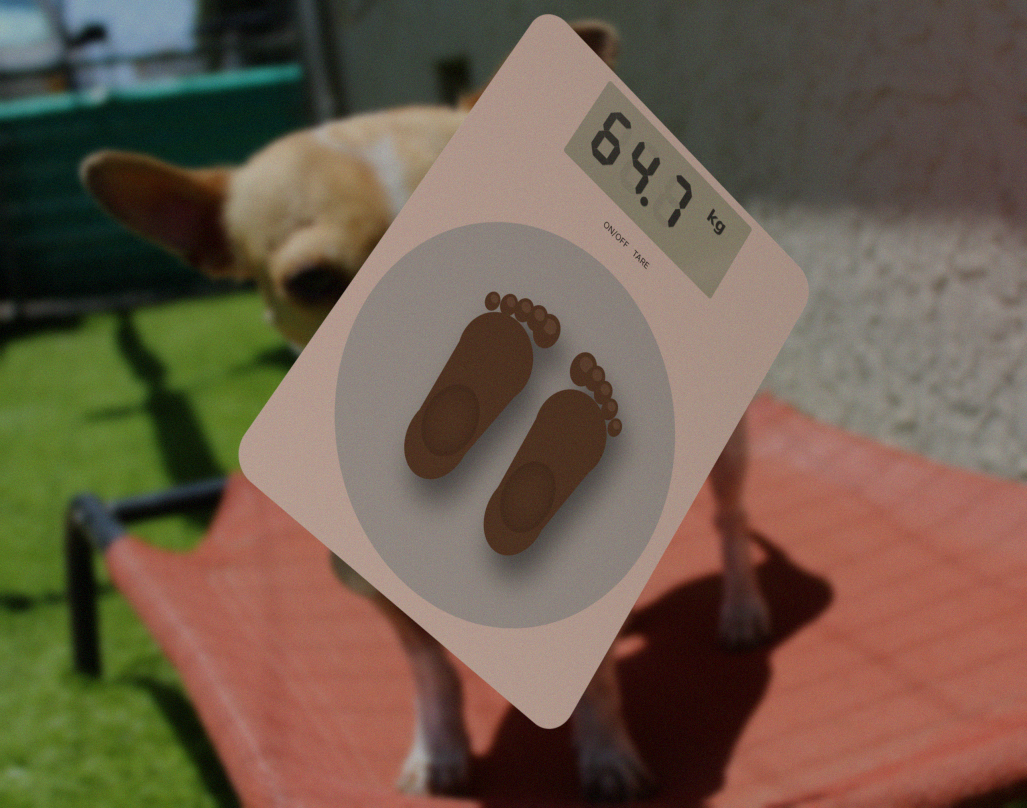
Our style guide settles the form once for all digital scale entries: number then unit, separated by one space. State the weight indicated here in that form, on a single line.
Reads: 64.7 kg
